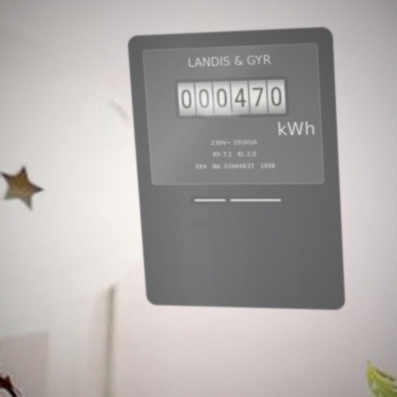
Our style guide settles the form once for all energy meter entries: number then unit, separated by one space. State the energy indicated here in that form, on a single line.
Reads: 470 kWh
